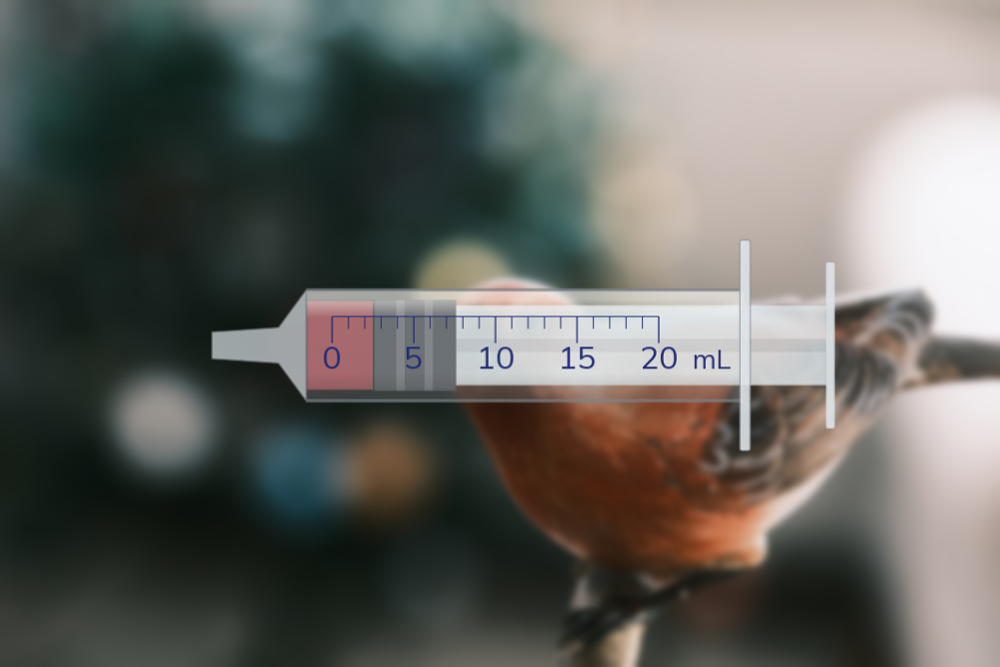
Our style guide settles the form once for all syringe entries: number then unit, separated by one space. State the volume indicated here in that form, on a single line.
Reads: 2.5 mL
